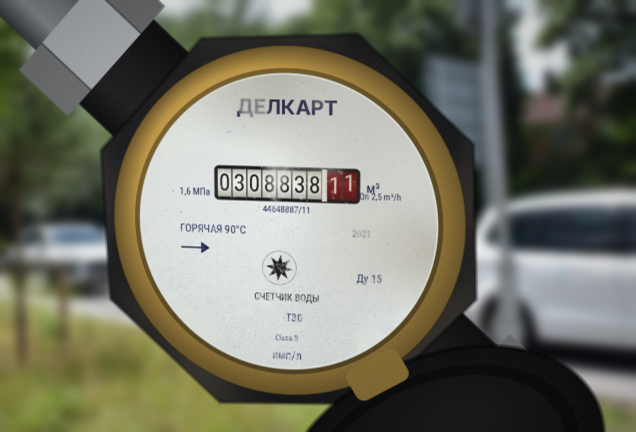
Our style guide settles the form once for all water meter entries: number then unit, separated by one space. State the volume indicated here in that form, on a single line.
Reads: 308838.11 m³
